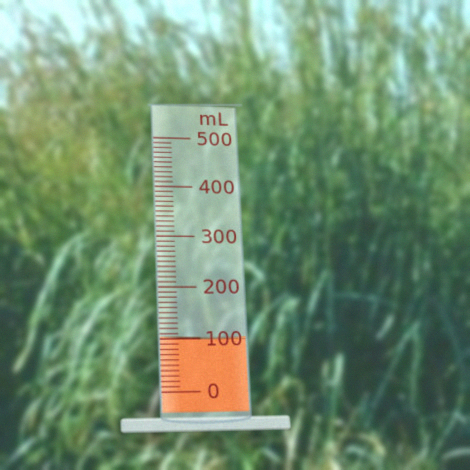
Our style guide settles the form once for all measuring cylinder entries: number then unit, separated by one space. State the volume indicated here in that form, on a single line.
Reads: 100 mL
